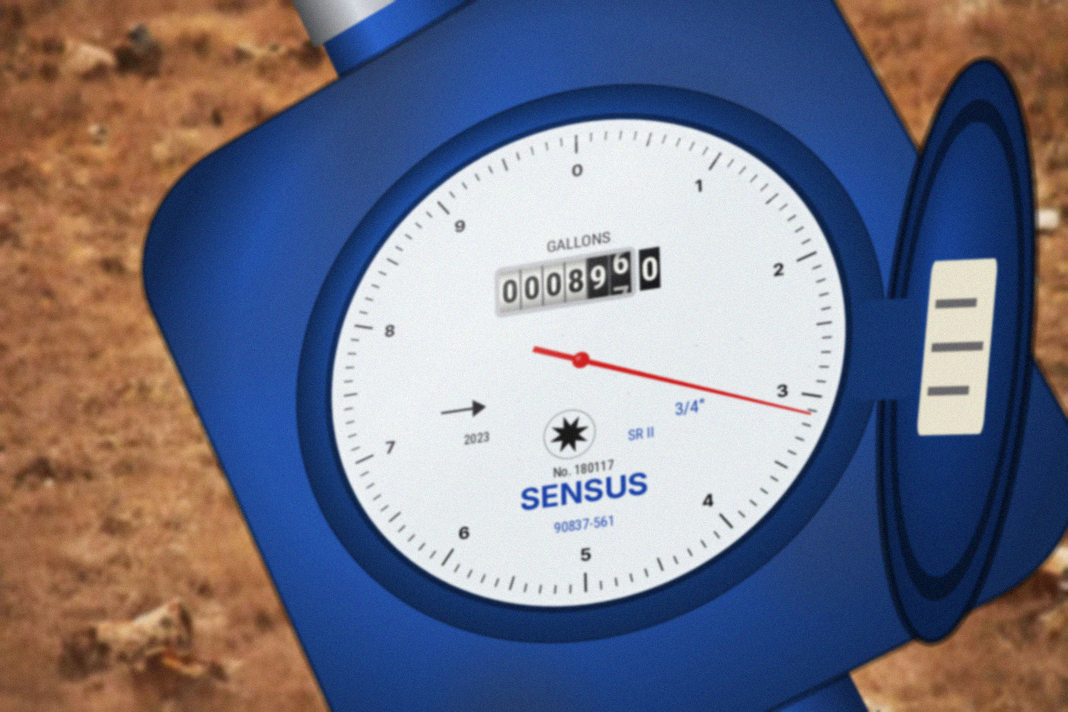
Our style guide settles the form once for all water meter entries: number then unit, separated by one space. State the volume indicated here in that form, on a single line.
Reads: 8963.1 gal
